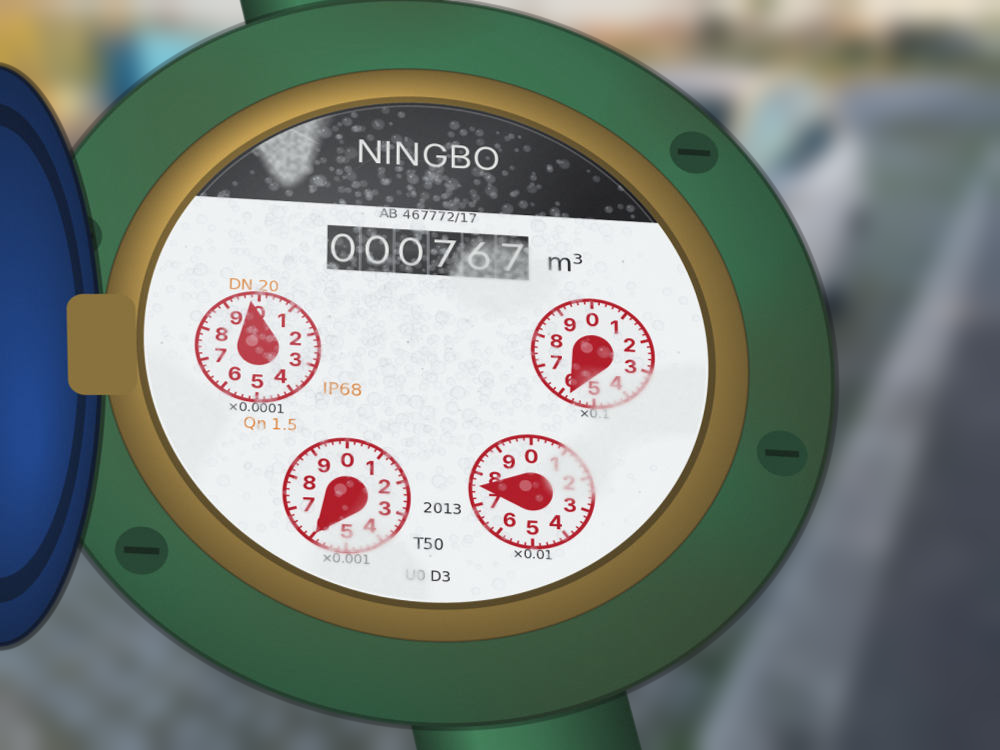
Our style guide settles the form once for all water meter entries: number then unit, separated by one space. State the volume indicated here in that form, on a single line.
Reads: 767.5759 m³
